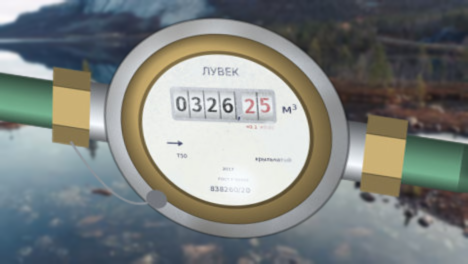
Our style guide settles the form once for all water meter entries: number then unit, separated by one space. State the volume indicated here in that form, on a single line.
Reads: 326.25 m³
